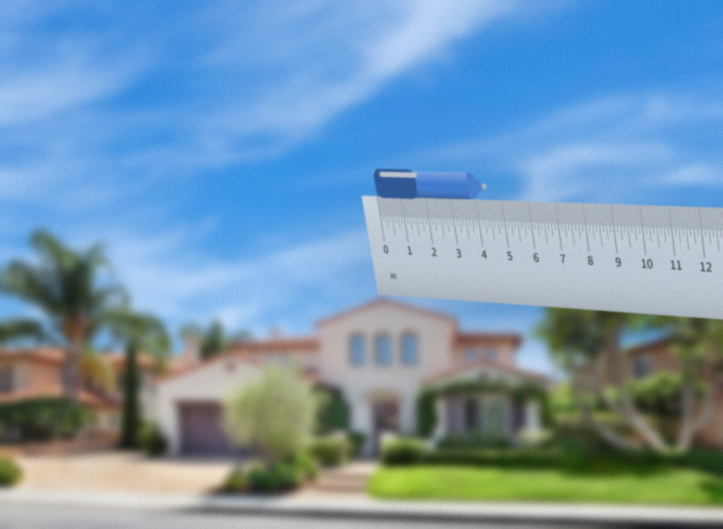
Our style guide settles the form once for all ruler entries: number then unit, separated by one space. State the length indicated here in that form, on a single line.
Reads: 4.5 in
